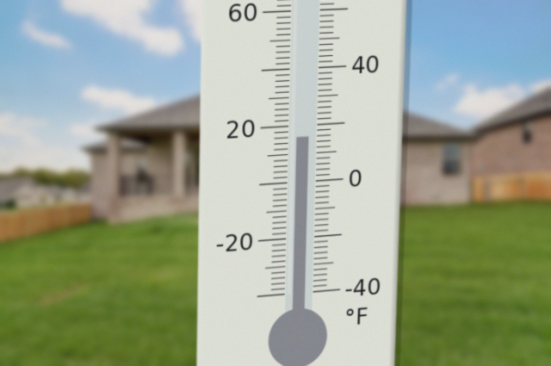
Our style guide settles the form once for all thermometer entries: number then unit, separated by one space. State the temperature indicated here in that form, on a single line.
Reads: 16 °F
